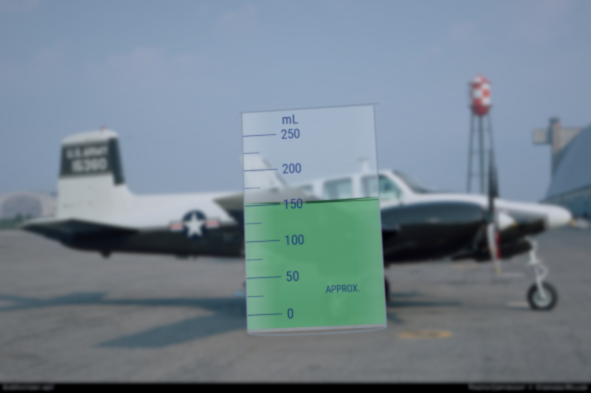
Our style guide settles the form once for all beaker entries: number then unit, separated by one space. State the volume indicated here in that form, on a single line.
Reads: 150 mL
